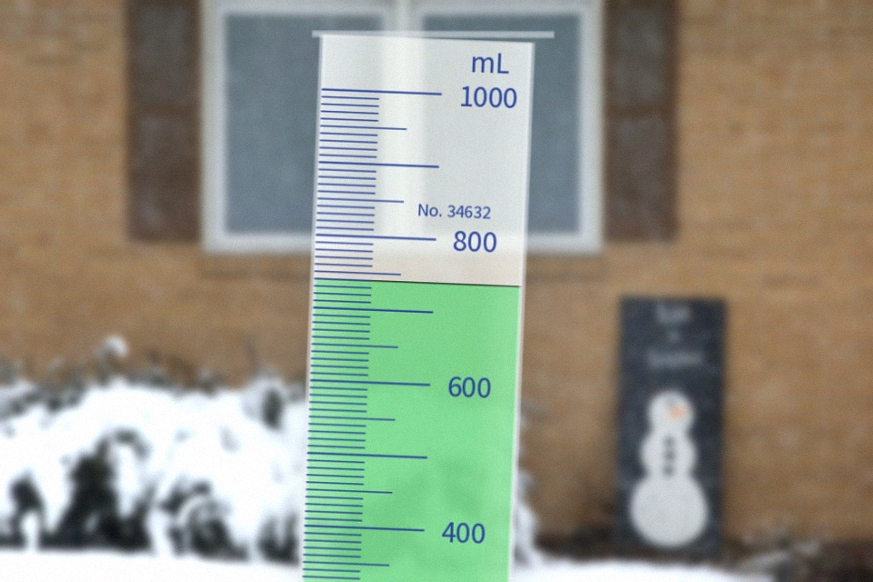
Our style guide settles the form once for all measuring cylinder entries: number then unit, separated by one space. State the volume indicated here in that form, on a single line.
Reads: 740 mL
